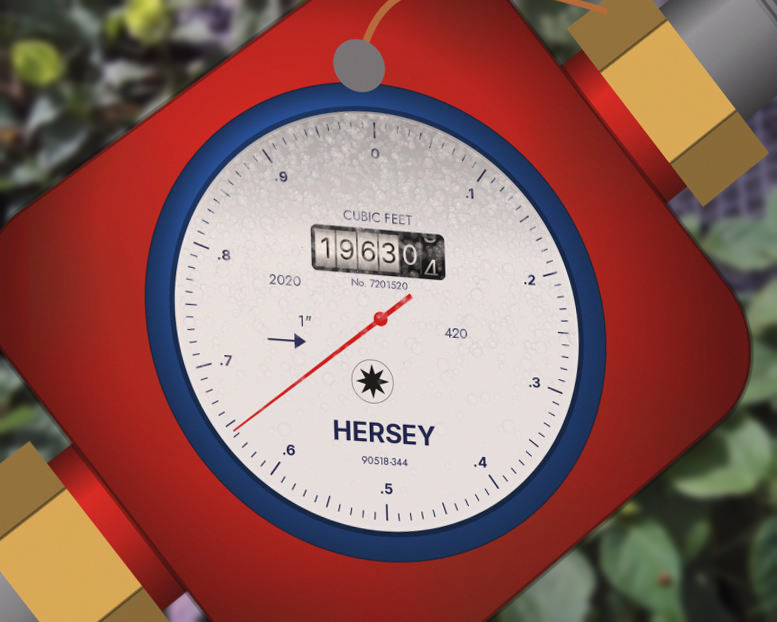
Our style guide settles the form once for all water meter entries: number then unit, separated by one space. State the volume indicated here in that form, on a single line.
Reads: 196303.64 ft³
